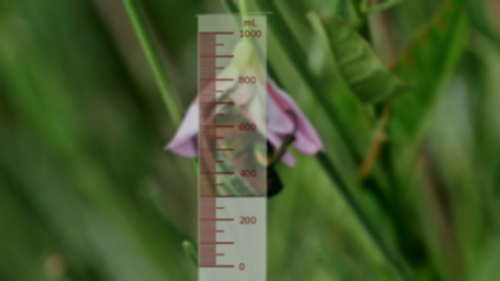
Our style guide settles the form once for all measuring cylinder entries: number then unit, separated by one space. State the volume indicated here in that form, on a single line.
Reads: 300 mL
